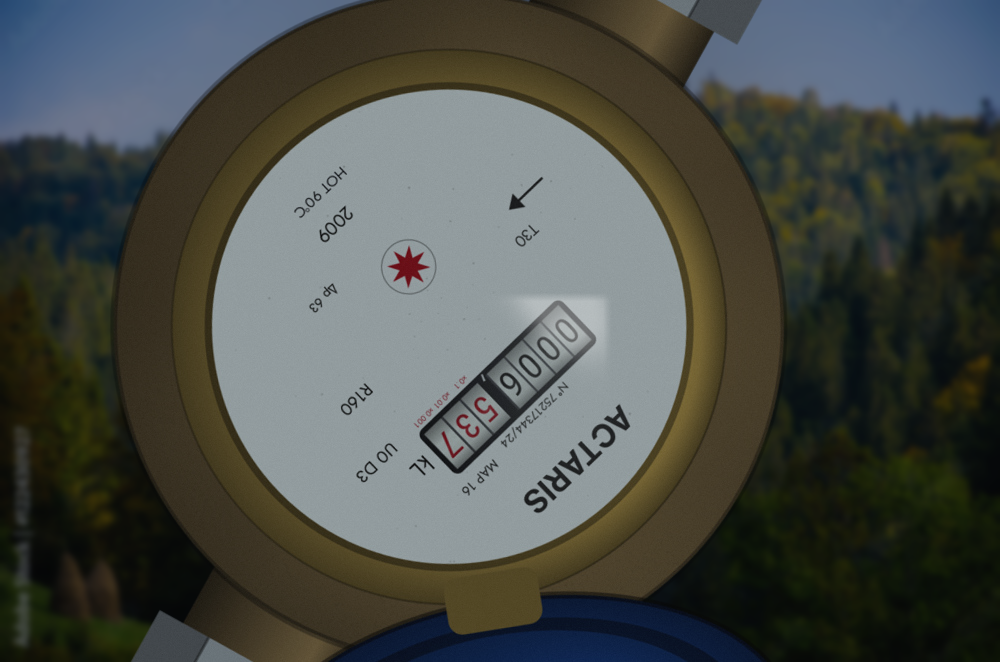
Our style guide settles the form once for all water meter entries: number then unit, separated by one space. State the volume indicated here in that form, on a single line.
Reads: 6.537 kL
